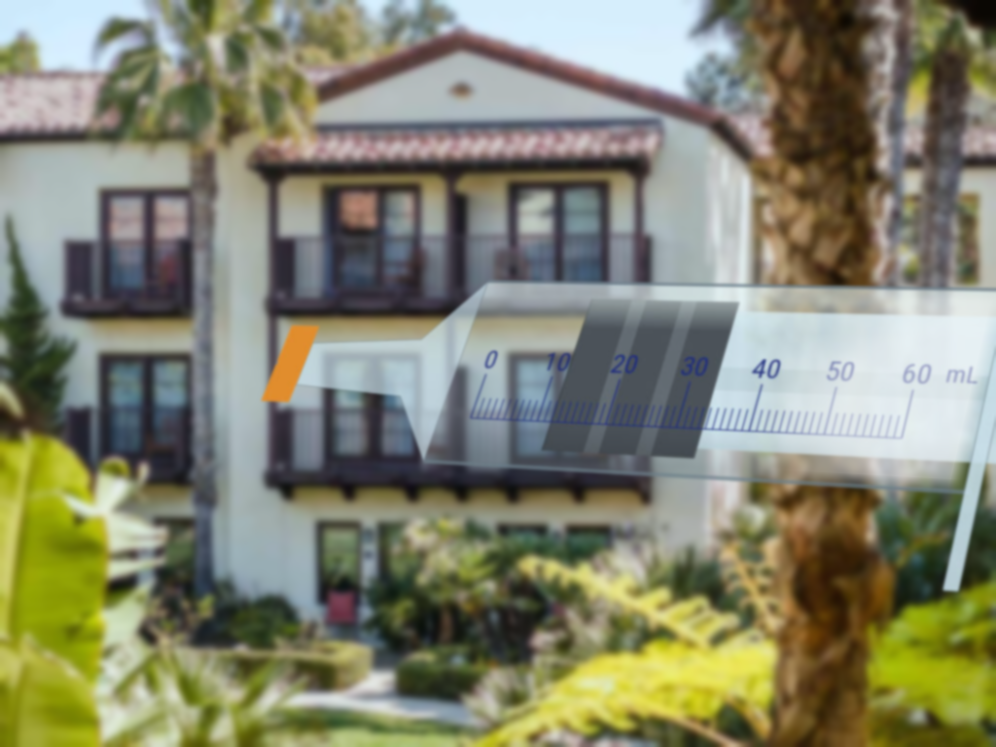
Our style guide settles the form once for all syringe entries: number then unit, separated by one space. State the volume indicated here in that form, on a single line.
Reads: 12 mL
